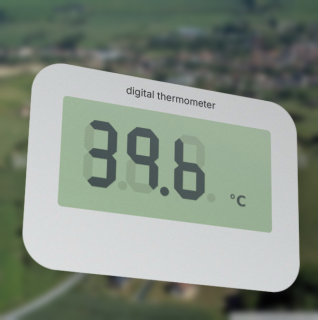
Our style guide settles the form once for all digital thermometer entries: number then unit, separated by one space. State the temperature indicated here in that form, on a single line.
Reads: 39.6 °C
